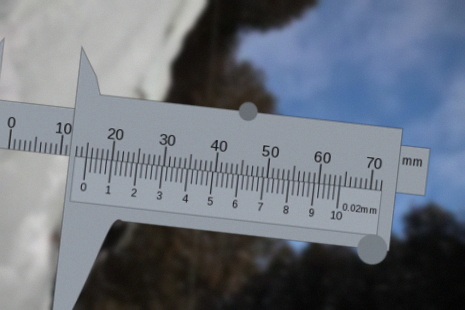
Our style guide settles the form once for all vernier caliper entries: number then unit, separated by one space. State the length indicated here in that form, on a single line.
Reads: 15.0 mm
